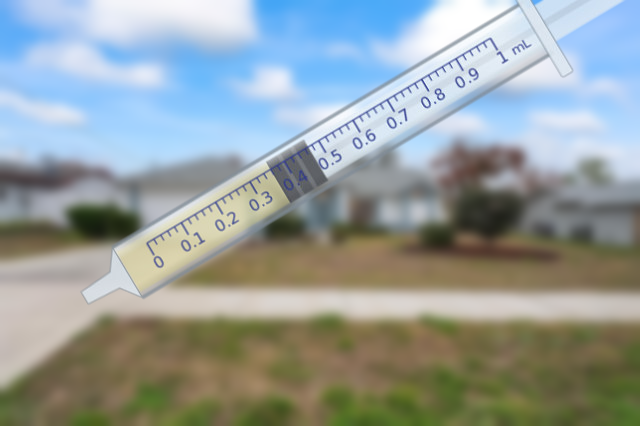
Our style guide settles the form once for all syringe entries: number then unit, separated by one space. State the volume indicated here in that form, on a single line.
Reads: 0.36 mL
